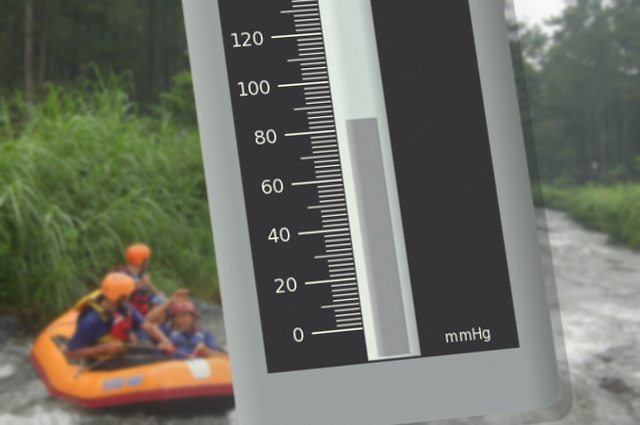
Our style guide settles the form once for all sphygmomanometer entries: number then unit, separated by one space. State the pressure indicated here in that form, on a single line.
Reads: 84 mmHg
